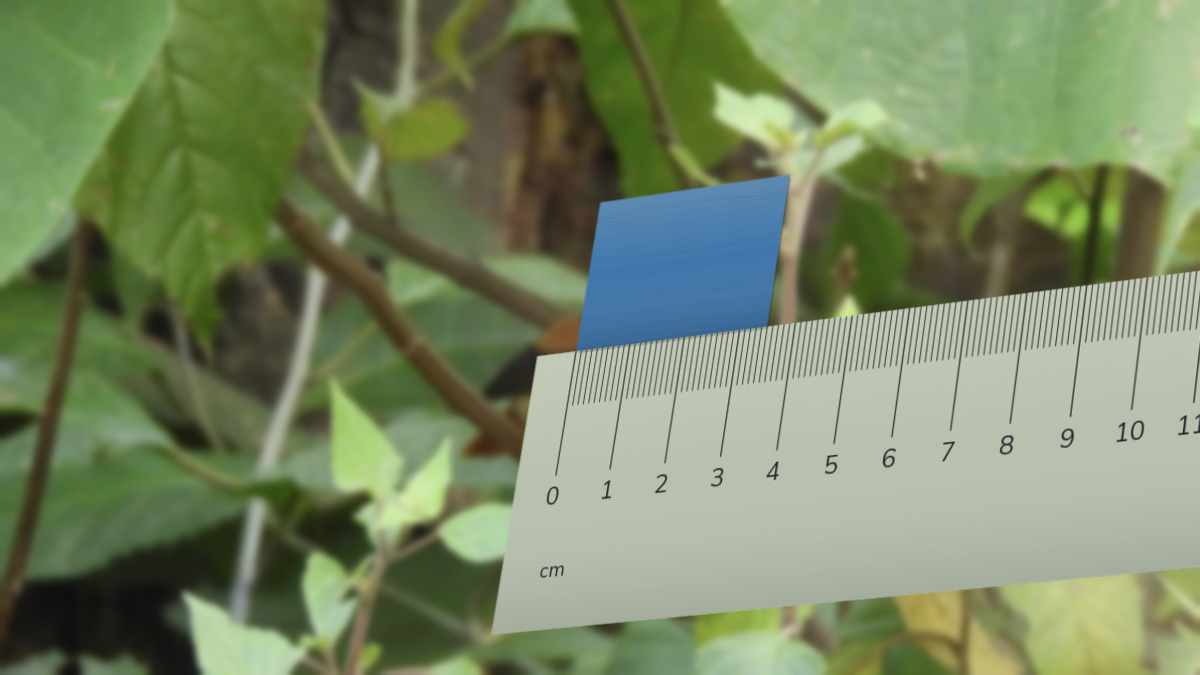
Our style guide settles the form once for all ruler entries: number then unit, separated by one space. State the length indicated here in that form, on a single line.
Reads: 3.5 cm
